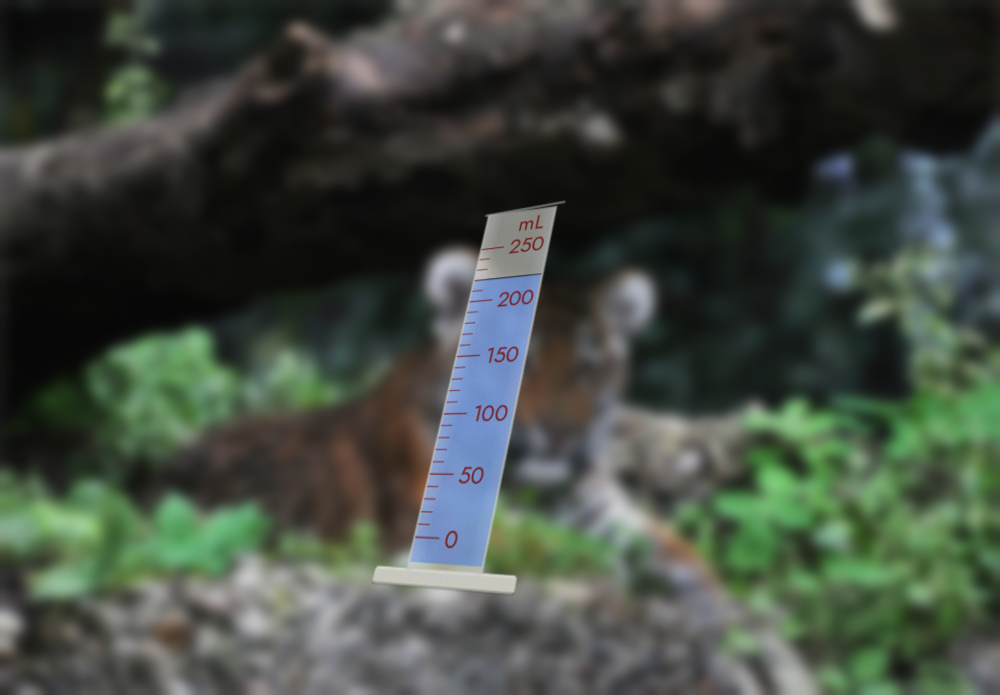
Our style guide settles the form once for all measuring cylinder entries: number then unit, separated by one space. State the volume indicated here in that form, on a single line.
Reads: 220 mL
